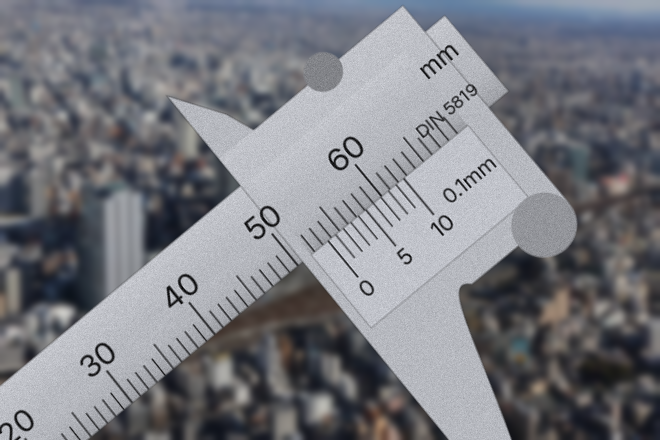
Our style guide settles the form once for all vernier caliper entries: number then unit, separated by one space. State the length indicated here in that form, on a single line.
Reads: 53.6 mm
